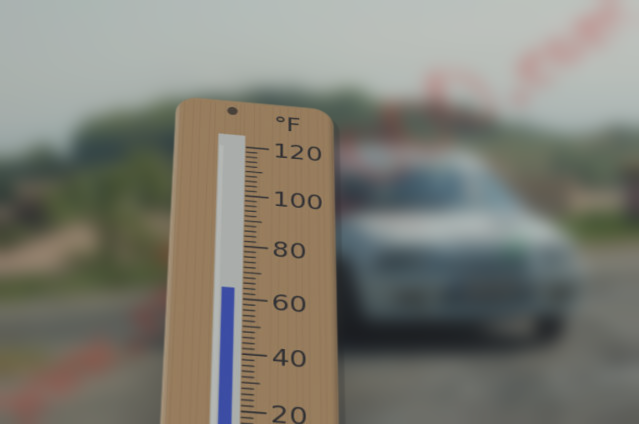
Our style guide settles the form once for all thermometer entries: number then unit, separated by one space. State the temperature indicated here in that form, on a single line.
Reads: 64 °F
